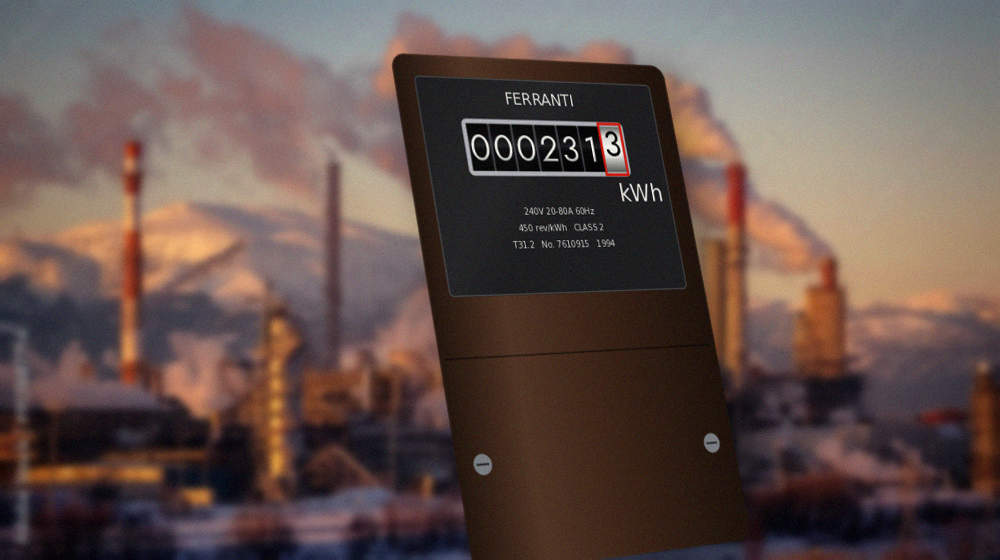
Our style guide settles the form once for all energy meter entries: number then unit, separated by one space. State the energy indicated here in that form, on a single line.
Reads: 231.3 kWh
